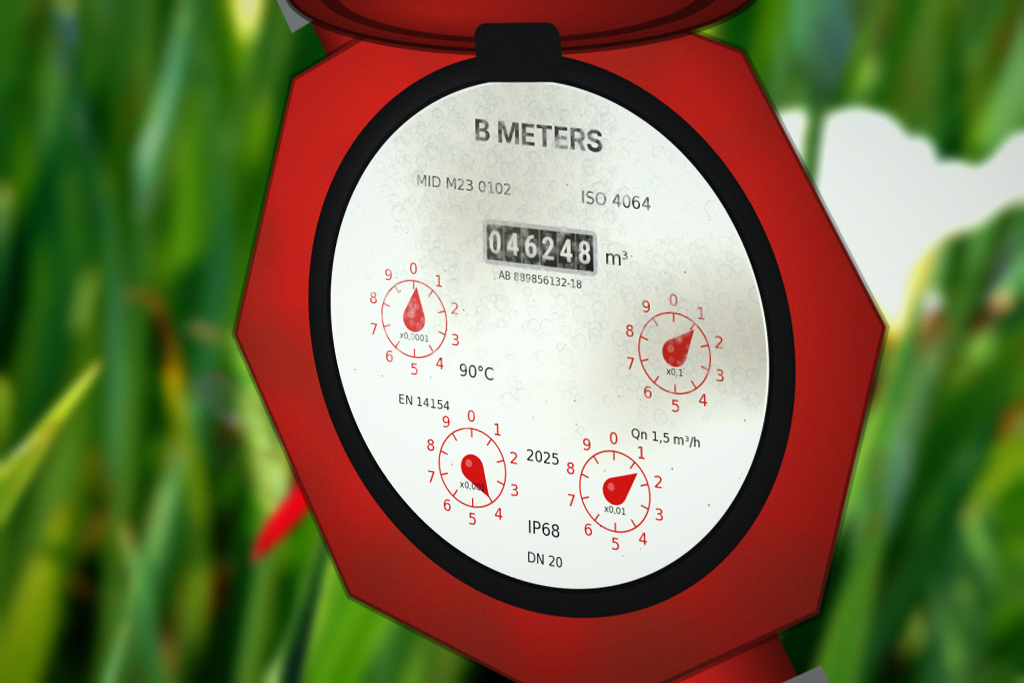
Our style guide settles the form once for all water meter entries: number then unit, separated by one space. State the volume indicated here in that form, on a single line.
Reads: 46248.1140 m³
